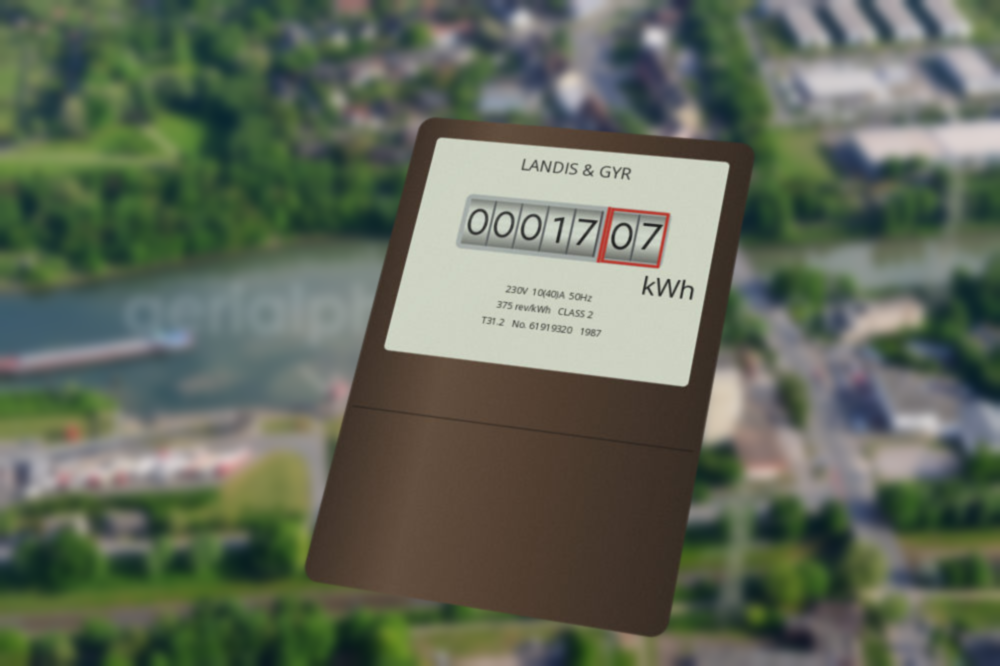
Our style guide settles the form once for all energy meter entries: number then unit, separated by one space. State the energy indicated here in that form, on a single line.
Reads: 17.07 kWh
